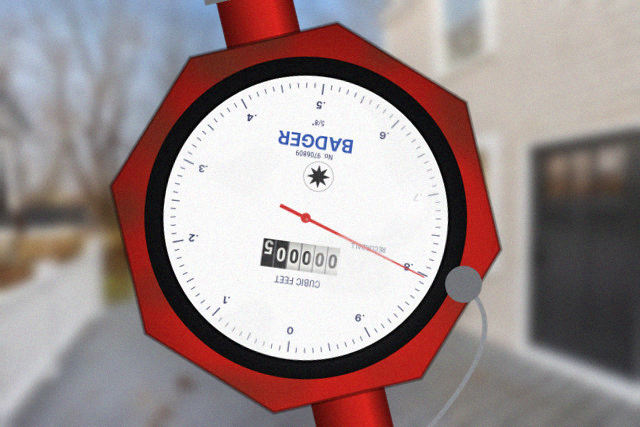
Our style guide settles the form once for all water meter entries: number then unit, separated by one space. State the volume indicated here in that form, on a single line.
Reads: 4.80 ft³
